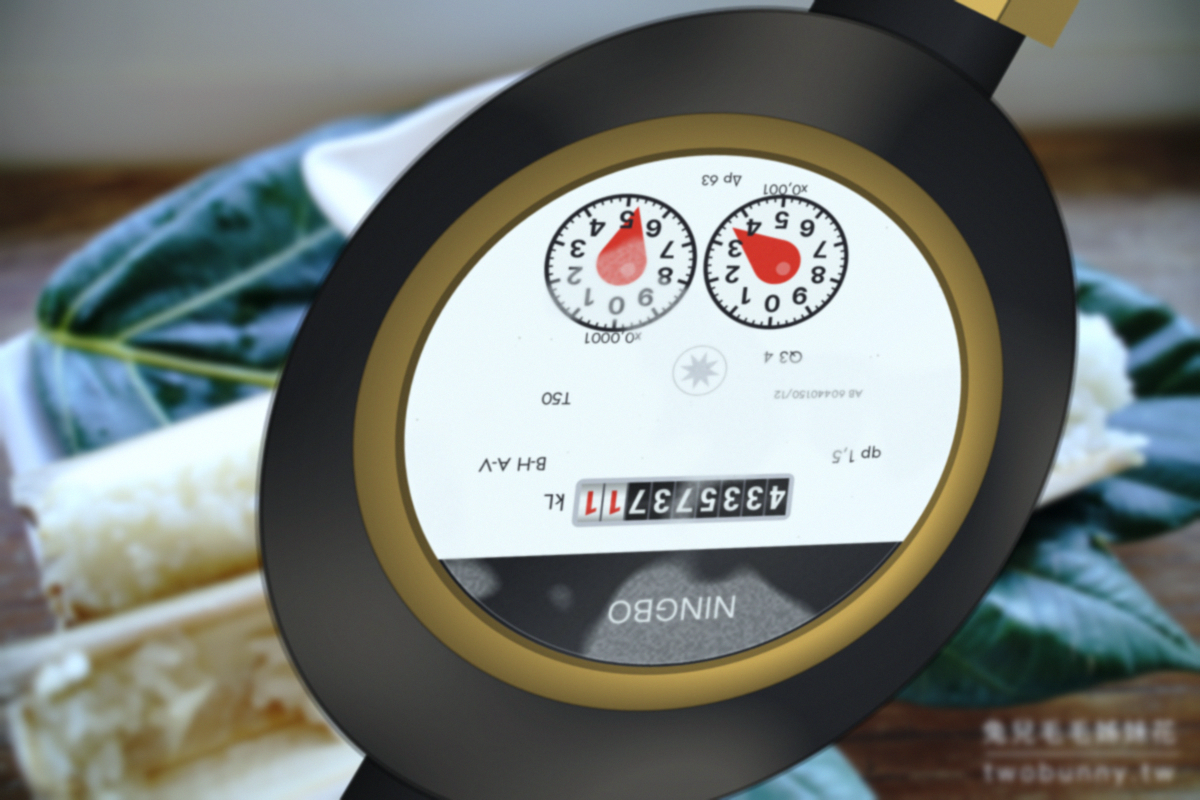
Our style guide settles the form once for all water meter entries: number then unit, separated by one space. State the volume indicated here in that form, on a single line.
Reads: 4335737.1135 kL
